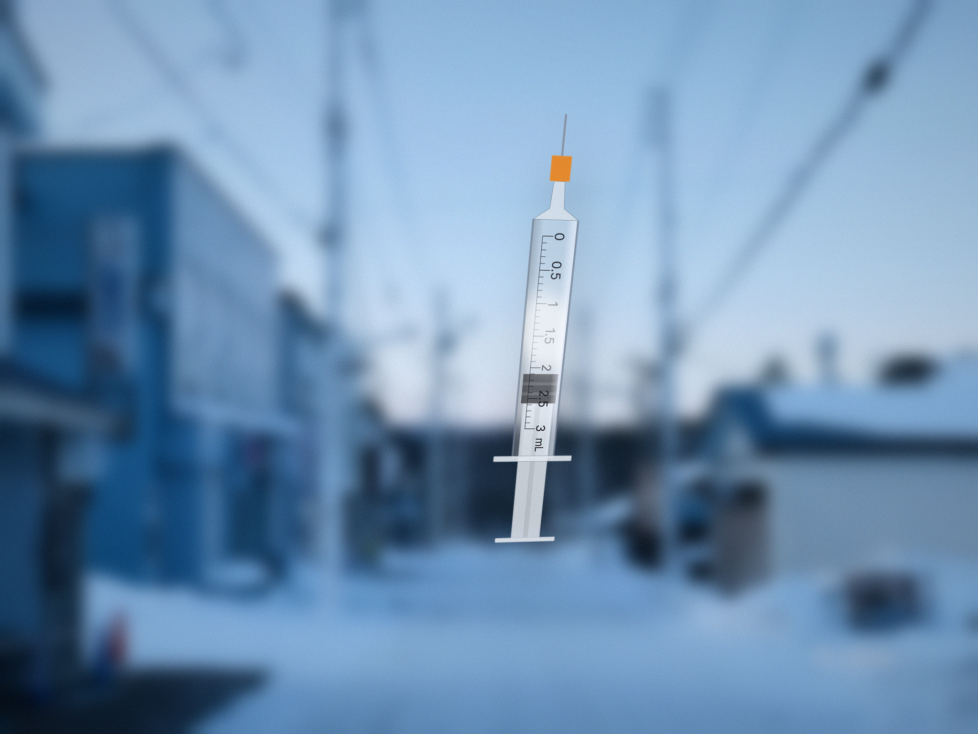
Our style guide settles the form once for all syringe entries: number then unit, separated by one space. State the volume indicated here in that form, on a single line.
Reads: 2.1 mL
